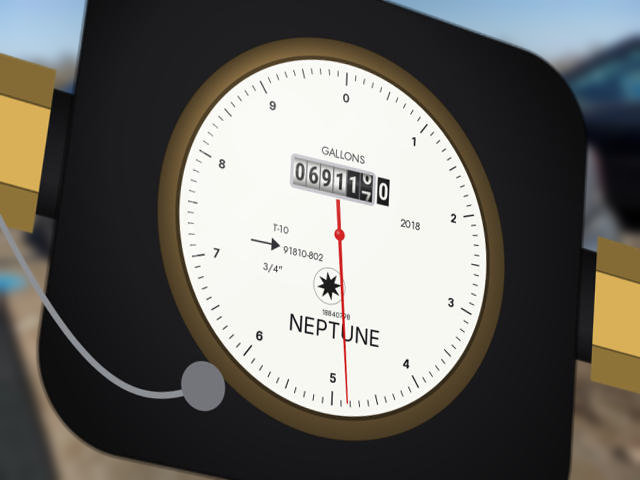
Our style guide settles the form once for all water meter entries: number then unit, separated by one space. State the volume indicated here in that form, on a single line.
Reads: 691164.8 gal
